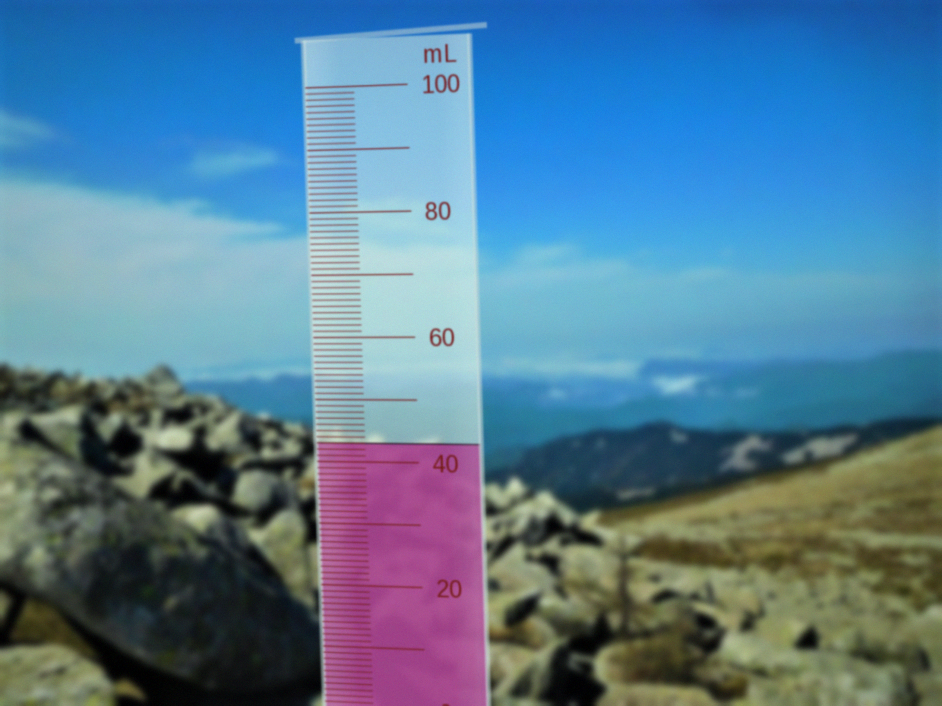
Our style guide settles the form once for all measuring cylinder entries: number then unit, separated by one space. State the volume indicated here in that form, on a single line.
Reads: 43 mL
